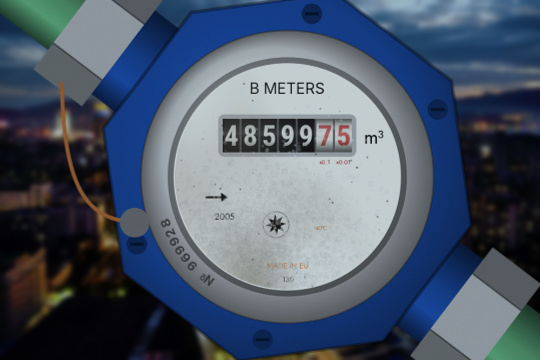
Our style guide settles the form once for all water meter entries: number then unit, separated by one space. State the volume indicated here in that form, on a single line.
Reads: 48599.75 m³
